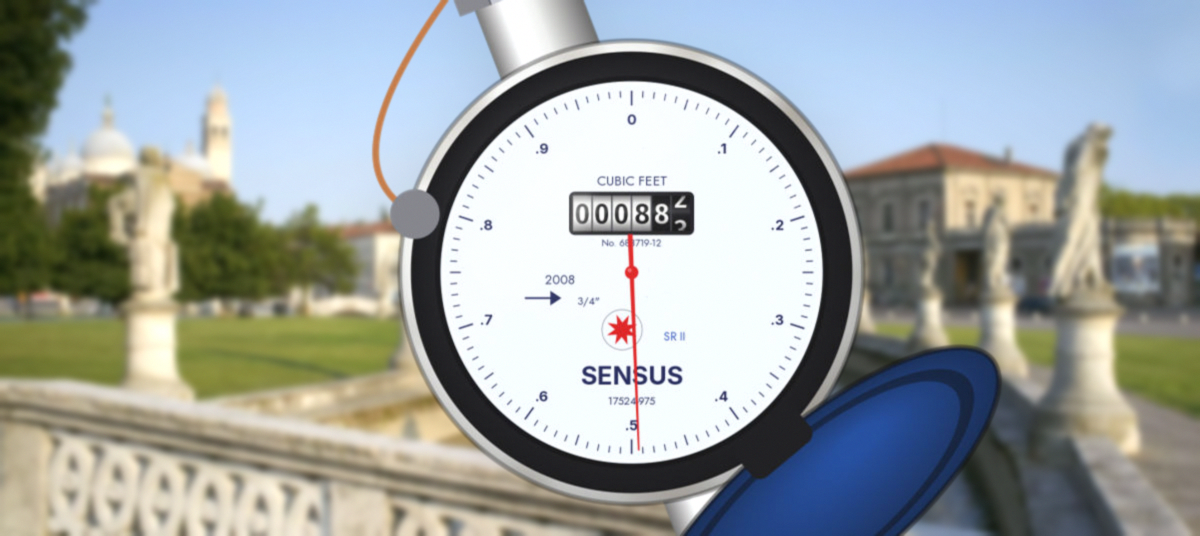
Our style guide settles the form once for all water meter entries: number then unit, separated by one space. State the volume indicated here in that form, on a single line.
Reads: 882.49 ft³
